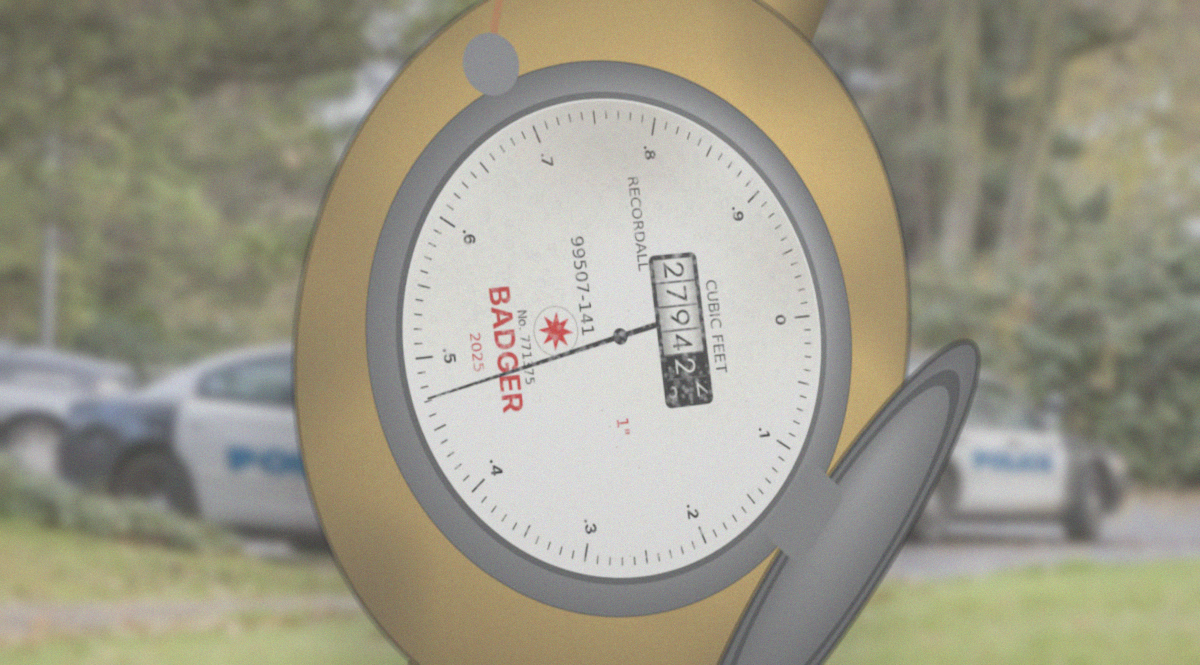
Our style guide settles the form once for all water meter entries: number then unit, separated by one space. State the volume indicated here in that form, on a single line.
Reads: 279422.47 ft³
